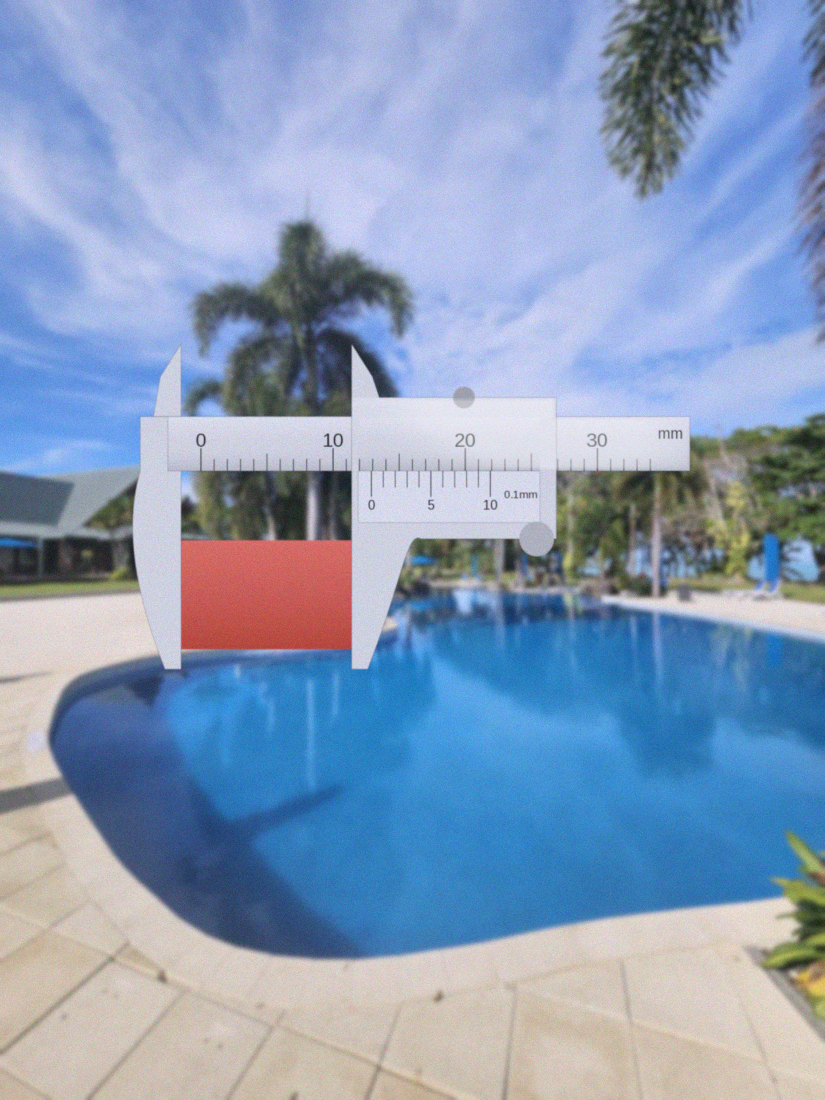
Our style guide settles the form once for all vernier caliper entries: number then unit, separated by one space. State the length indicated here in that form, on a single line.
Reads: 12.9 mm
